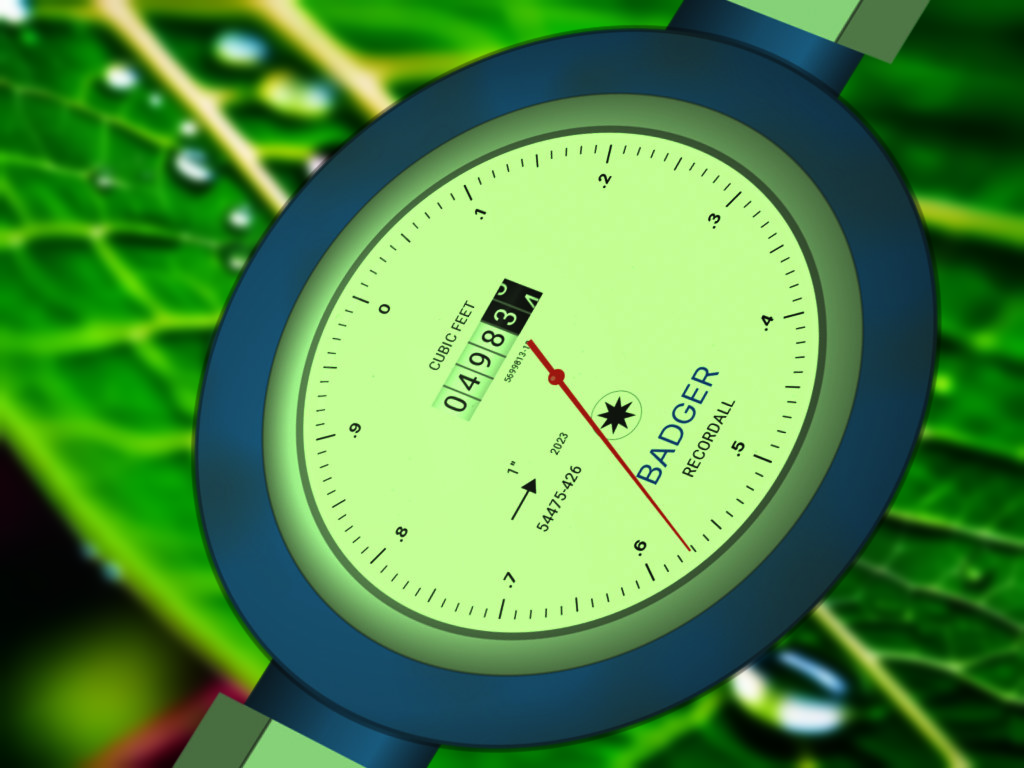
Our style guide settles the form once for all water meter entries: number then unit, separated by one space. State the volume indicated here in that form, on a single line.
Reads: 49833.57 ft³
